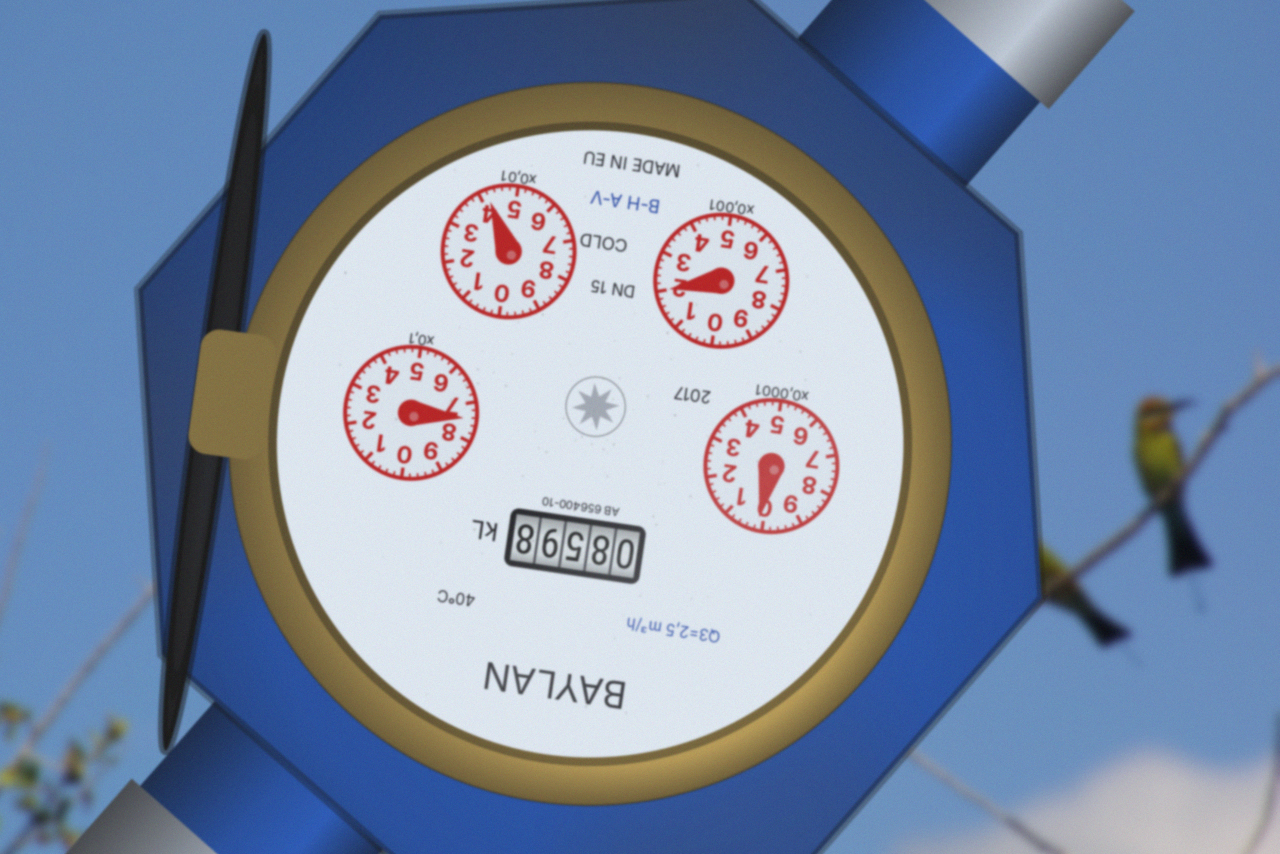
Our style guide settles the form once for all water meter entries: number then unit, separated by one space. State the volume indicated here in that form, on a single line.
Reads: 8598.7420 kL
